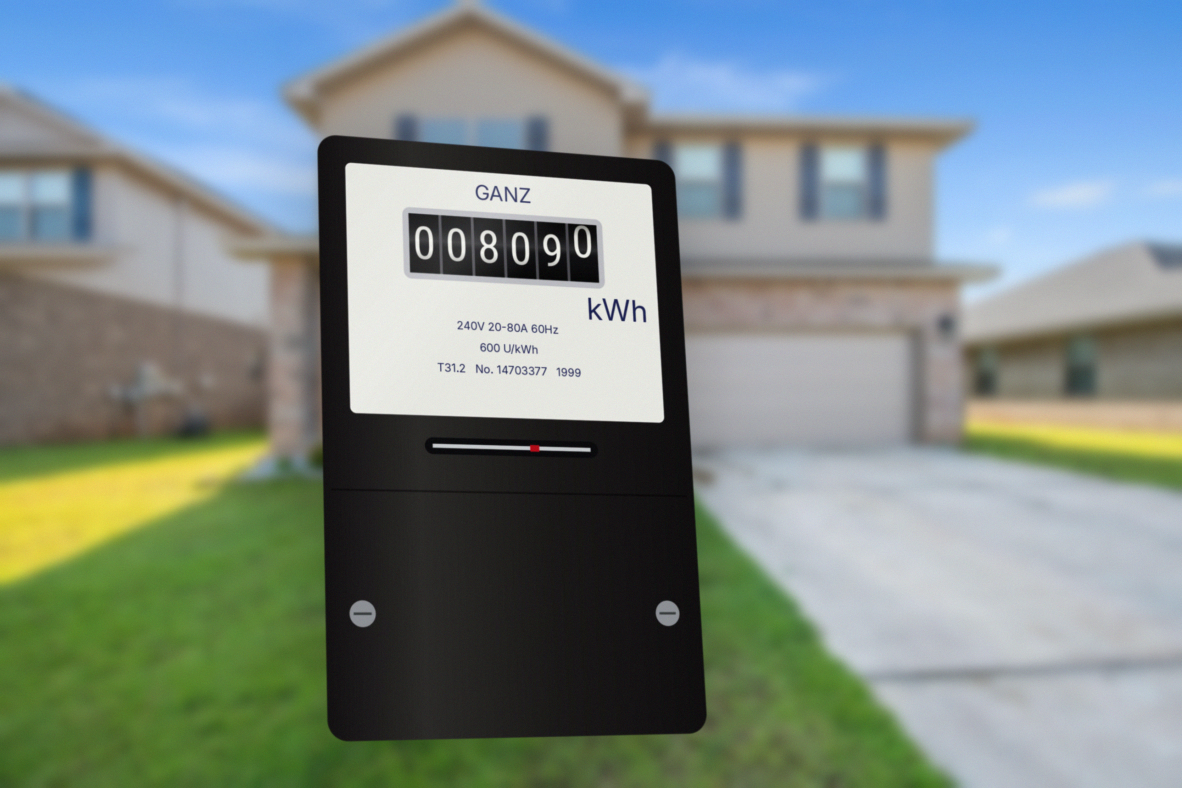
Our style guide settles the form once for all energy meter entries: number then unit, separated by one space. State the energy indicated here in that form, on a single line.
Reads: 8090 kWh
